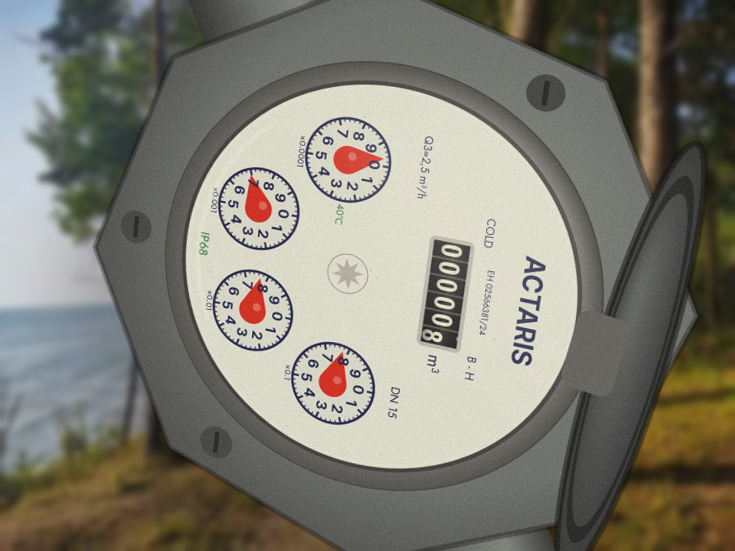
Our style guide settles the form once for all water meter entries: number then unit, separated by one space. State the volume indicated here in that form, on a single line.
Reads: 7.7769 m³
